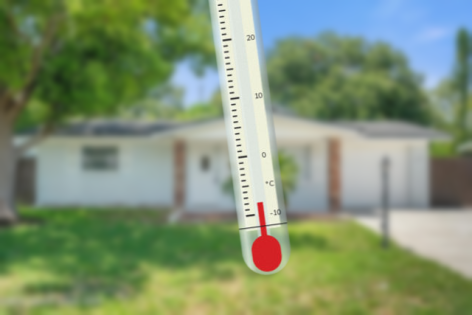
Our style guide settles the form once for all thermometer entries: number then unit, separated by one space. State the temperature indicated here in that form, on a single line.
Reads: -8 °C
